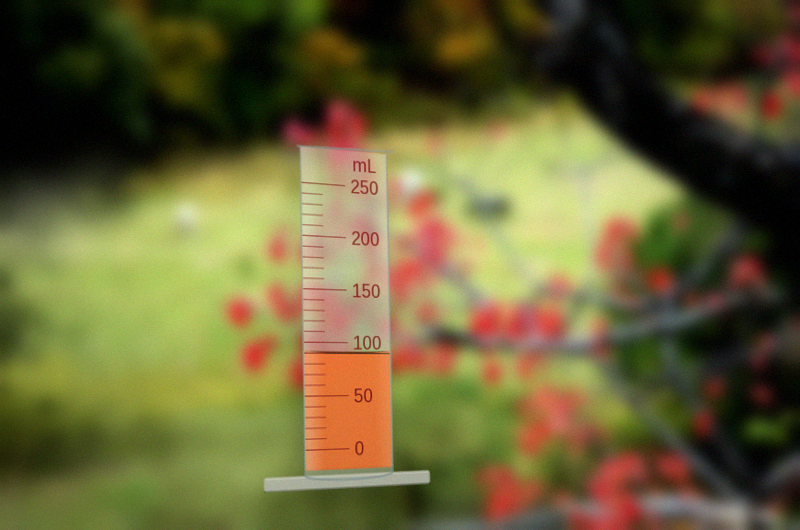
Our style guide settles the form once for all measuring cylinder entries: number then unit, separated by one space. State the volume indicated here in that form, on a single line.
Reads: 90 mL
